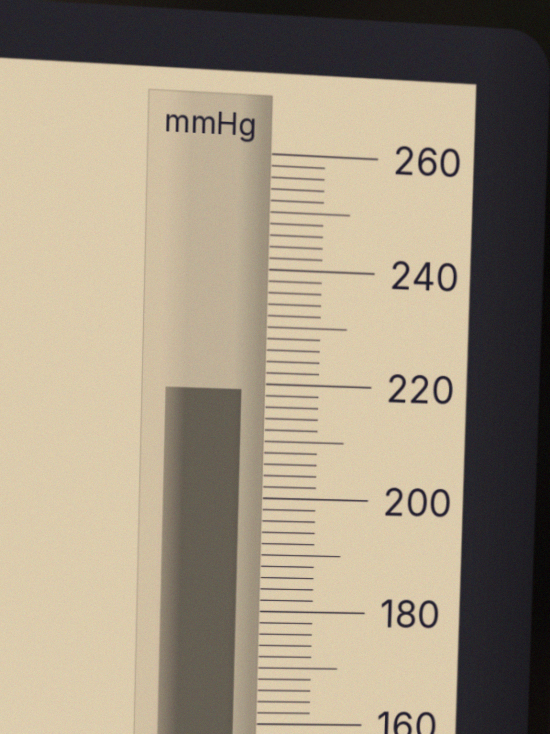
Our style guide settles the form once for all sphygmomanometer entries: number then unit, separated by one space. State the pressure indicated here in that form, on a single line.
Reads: 219 mmHg
